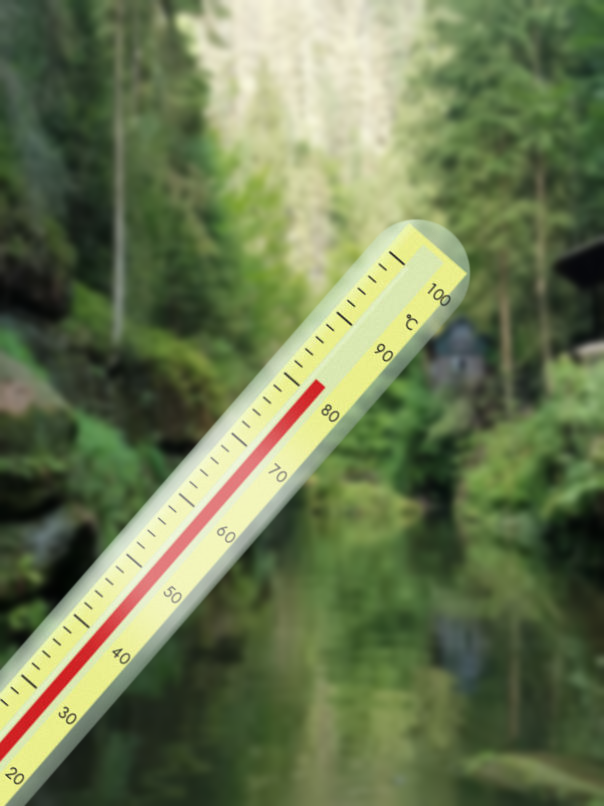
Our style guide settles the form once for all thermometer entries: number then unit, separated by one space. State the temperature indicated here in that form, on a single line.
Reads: 82 °C
